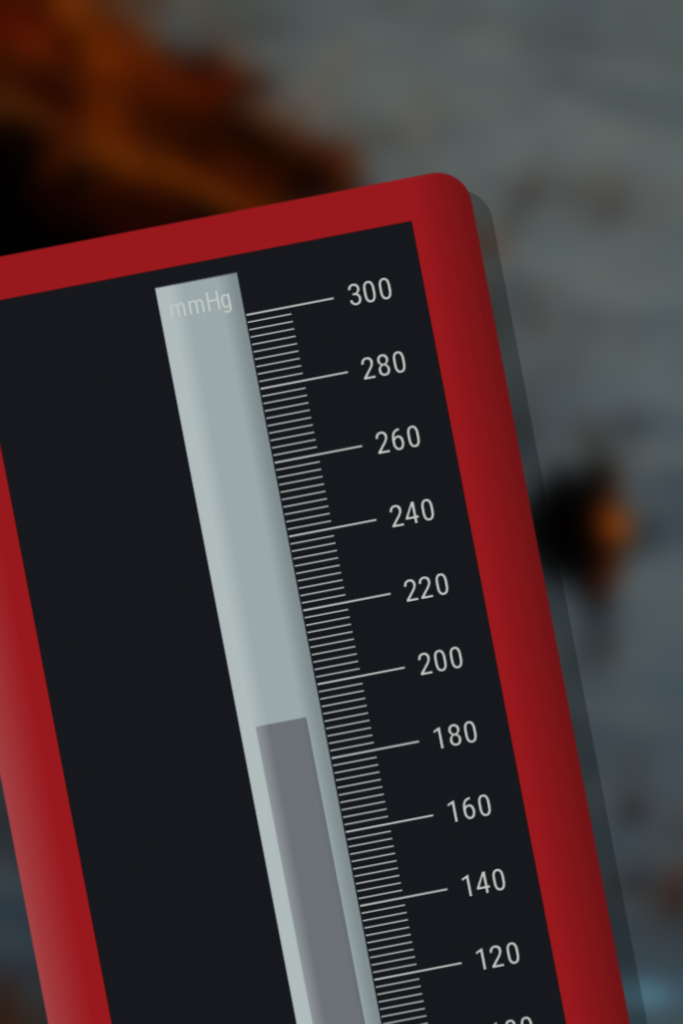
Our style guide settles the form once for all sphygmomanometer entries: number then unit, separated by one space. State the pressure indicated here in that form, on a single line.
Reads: 192 mmHg
